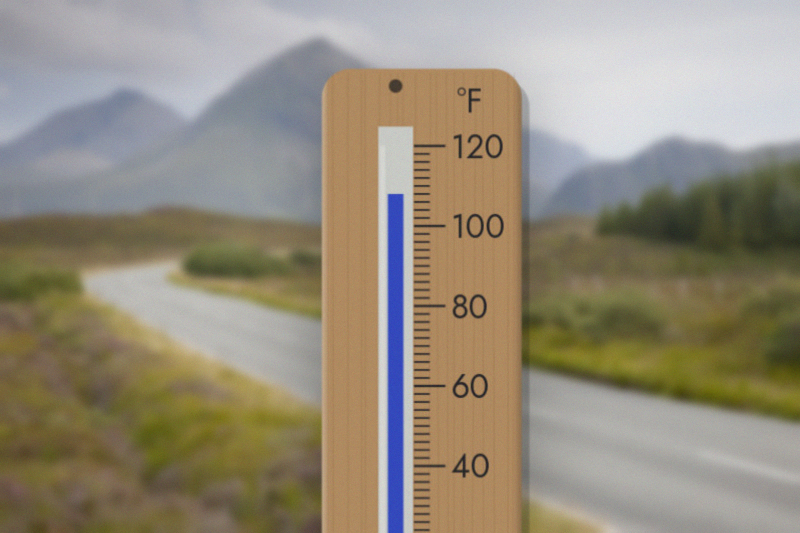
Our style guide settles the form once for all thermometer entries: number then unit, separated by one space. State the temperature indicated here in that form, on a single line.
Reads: 108 °F
